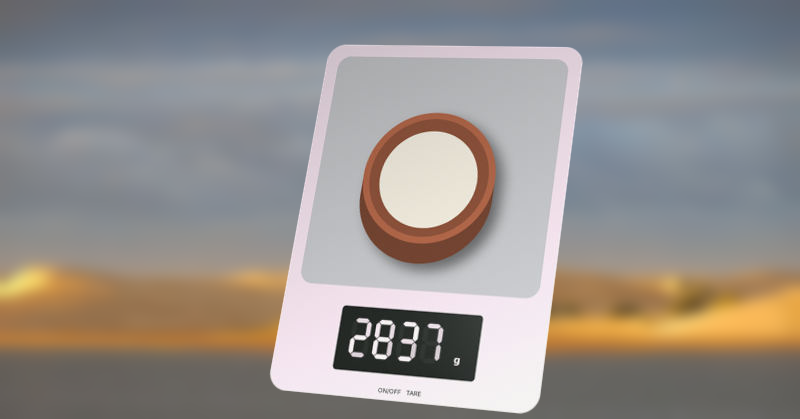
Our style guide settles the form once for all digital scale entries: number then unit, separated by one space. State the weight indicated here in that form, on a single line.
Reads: 2837 g
